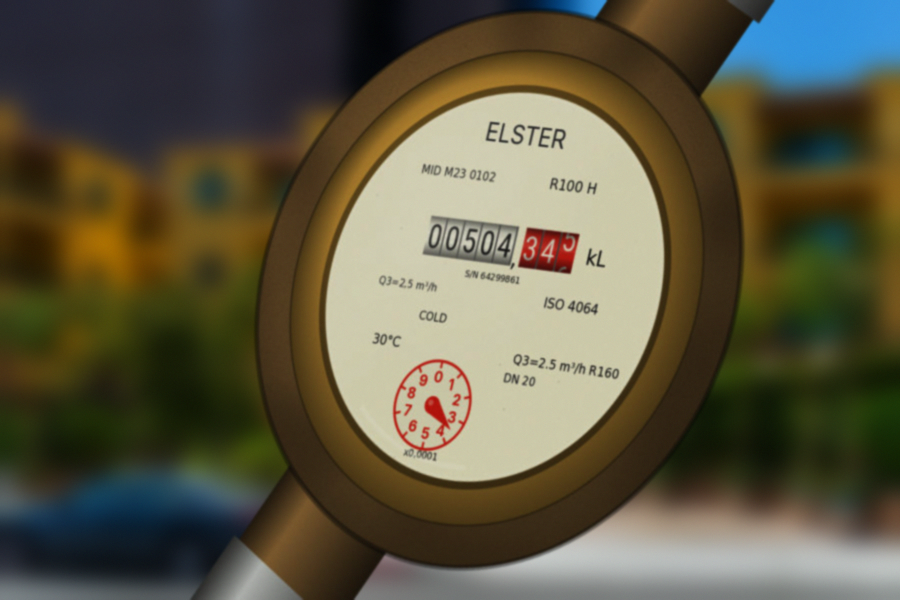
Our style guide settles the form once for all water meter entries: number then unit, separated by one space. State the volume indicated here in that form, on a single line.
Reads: 504.3453 kL
